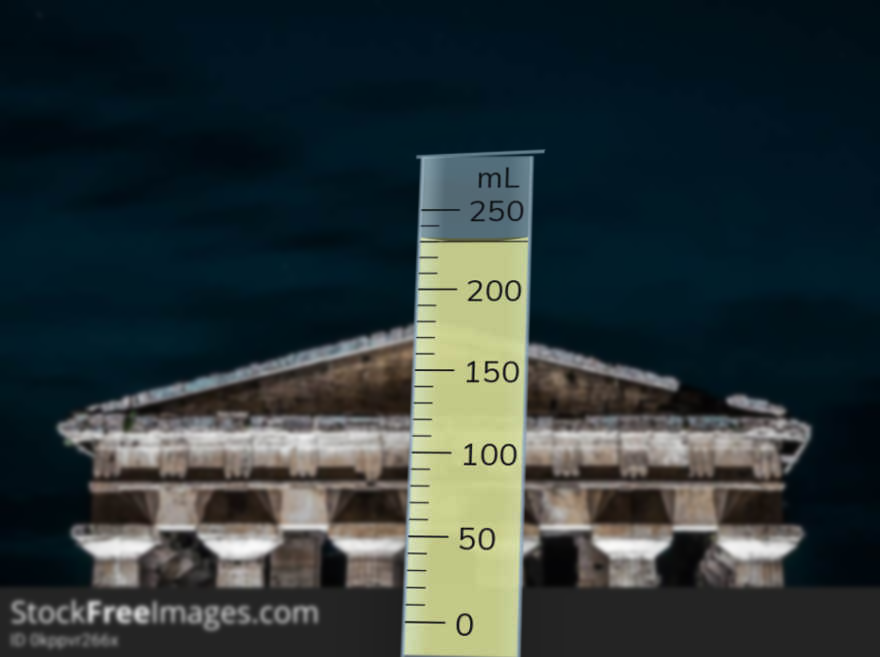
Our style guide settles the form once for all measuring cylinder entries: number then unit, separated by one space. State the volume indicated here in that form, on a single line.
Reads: 230 mL
